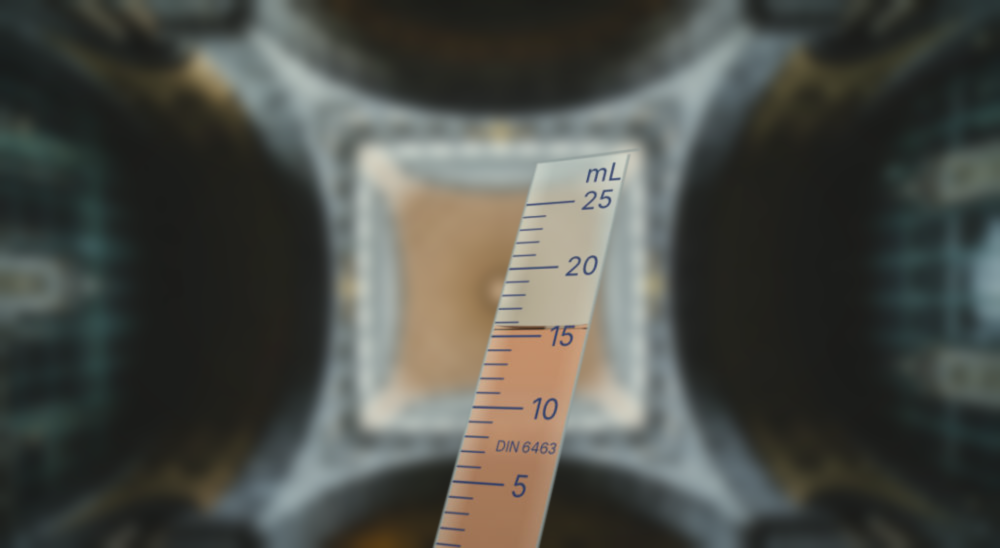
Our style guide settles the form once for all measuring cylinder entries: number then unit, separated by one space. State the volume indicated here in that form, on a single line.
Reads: 15.5 mL
